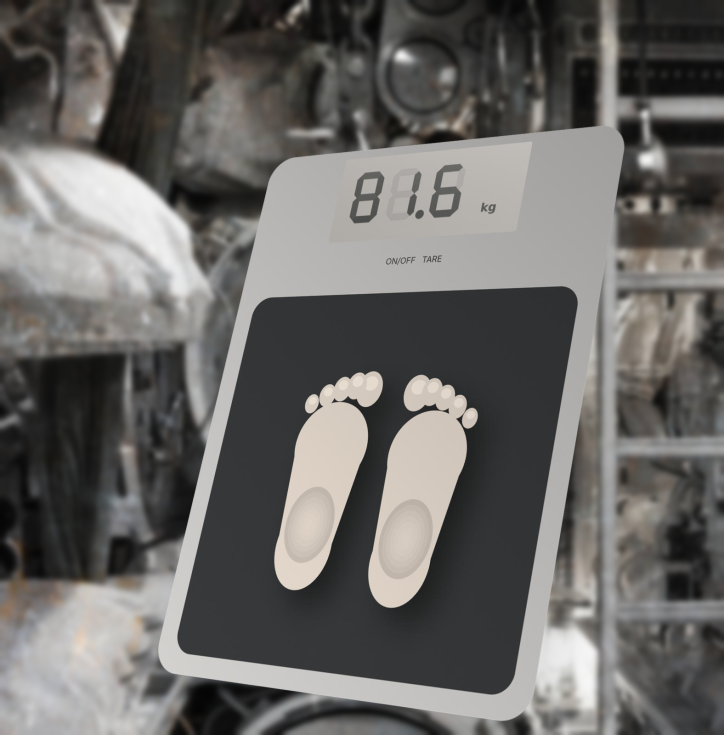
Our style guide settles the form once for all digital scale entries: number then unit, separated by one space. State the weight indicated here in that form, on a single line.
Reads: 81.6 kg
